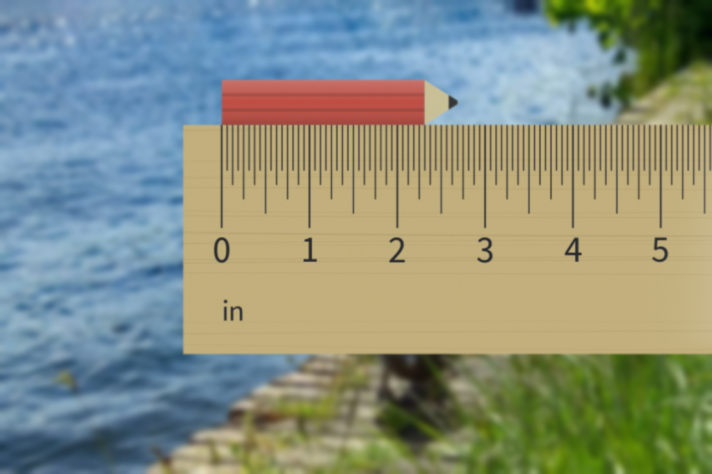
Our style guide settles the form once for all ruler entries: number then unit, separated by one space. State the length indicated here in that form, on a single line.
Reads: 2.6875 in
